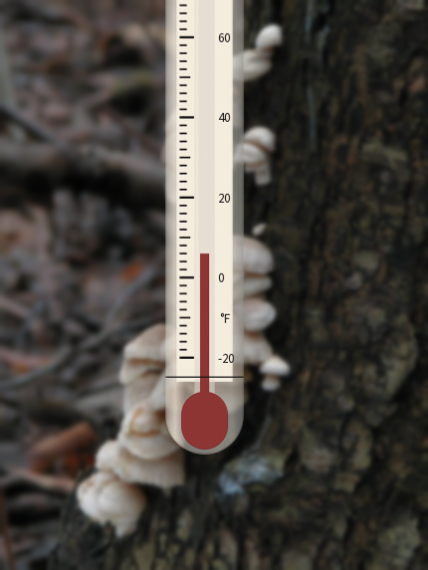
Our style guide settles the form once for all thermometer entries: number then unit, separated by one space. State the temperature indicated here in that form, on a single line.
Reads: 6 °F
